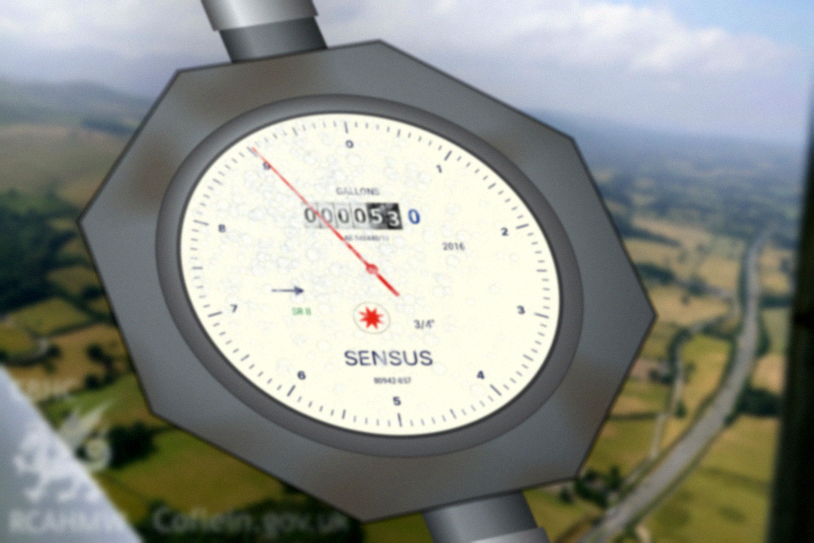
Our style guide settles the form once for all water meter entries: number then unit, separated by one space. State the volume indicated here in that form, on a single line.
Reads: 529.0 gal
